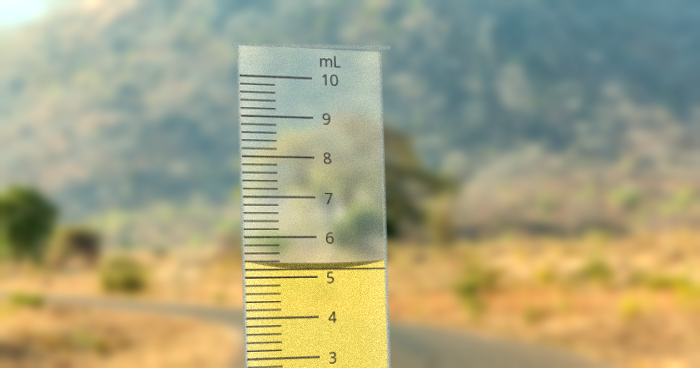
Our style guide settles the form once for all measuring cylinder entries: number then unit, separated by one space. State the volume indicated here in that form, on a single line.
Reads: 5.2 mL
